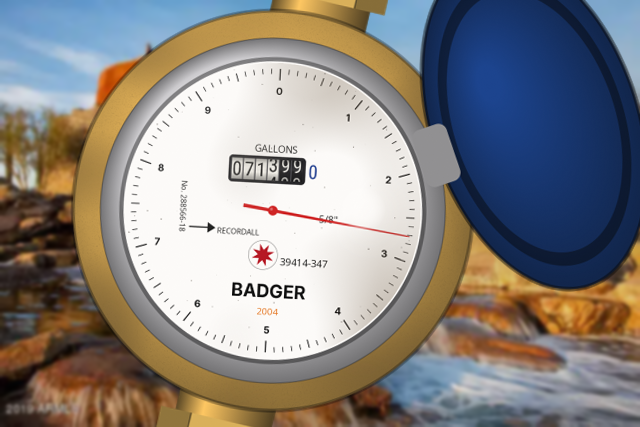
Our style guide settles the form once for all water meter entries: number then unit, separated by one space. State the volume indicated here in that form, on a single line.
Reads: 713992.7 gal
